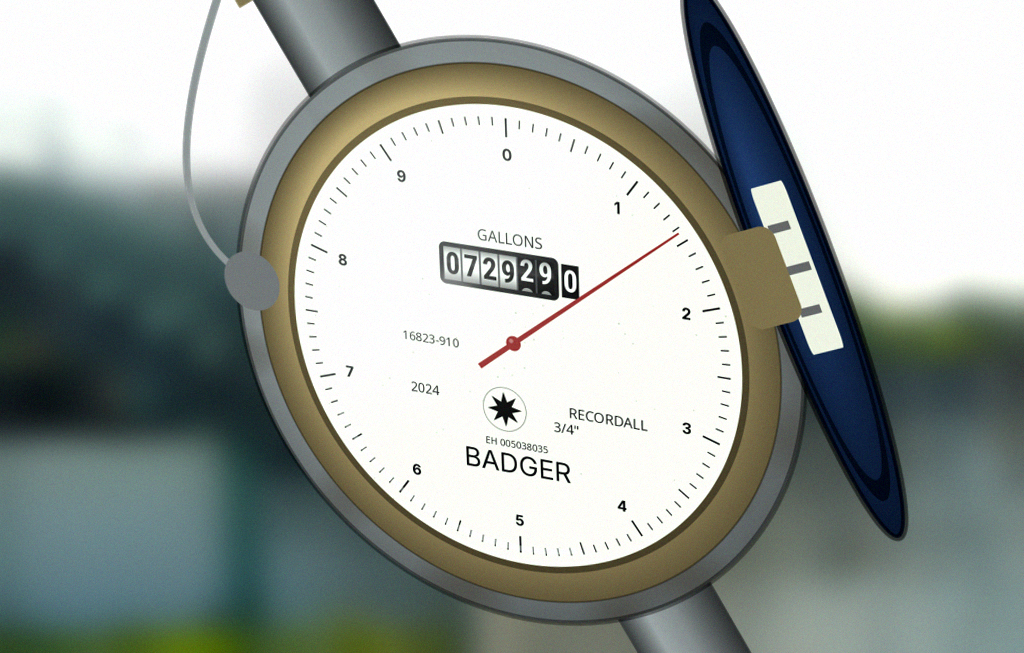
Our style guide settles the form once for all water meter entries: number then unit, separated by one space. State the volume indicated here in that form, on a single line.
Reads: 729291.4 gal
